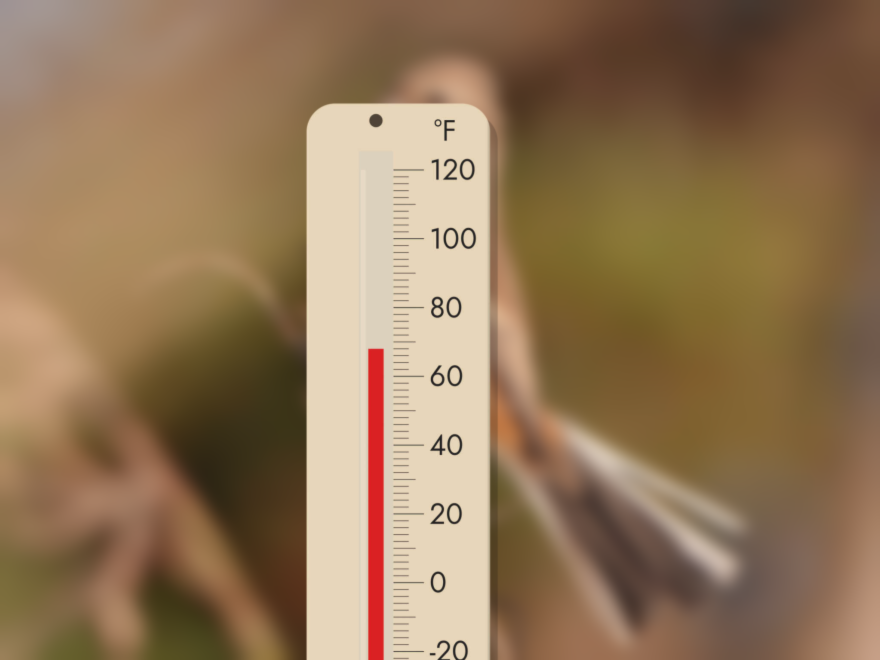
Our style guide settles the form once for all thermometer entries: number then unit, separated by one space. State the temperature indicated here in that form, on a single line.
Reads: 68 °F
